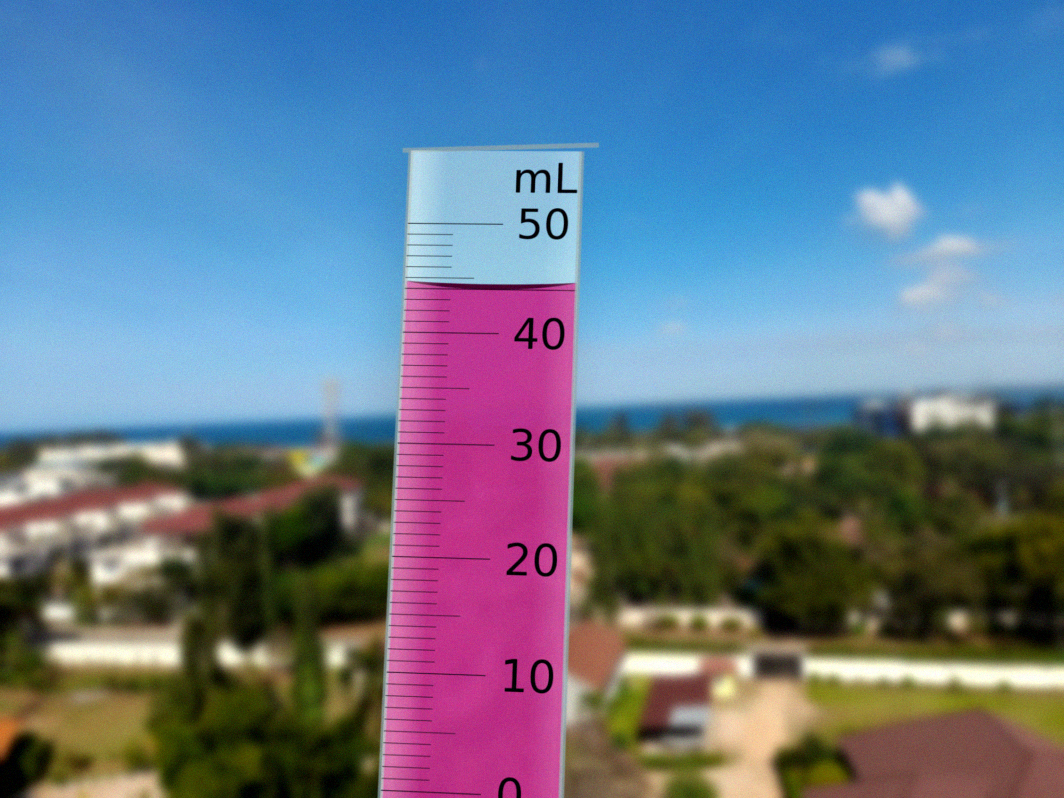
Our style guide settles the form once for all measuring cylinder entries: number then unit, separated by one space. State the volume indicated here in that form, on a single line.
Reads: 44 mL
